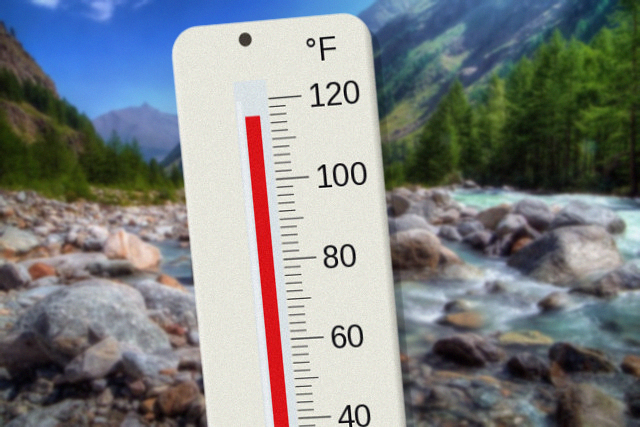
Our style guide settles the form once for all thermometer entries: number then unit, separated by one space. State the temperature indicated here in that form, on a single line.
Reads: 116 °F
